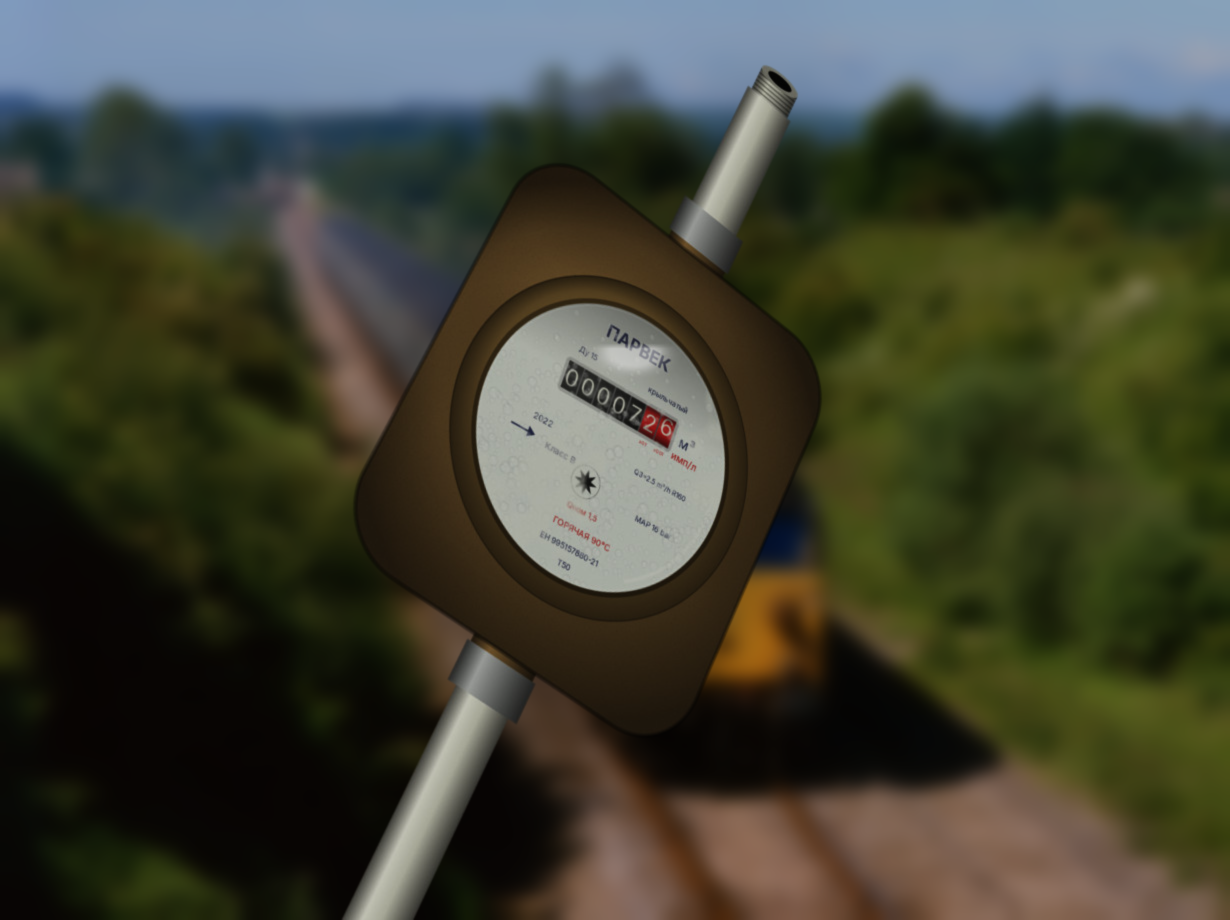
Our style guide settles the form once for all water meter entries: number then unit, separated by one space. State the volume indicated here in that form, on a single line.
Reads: 7.26 m³
